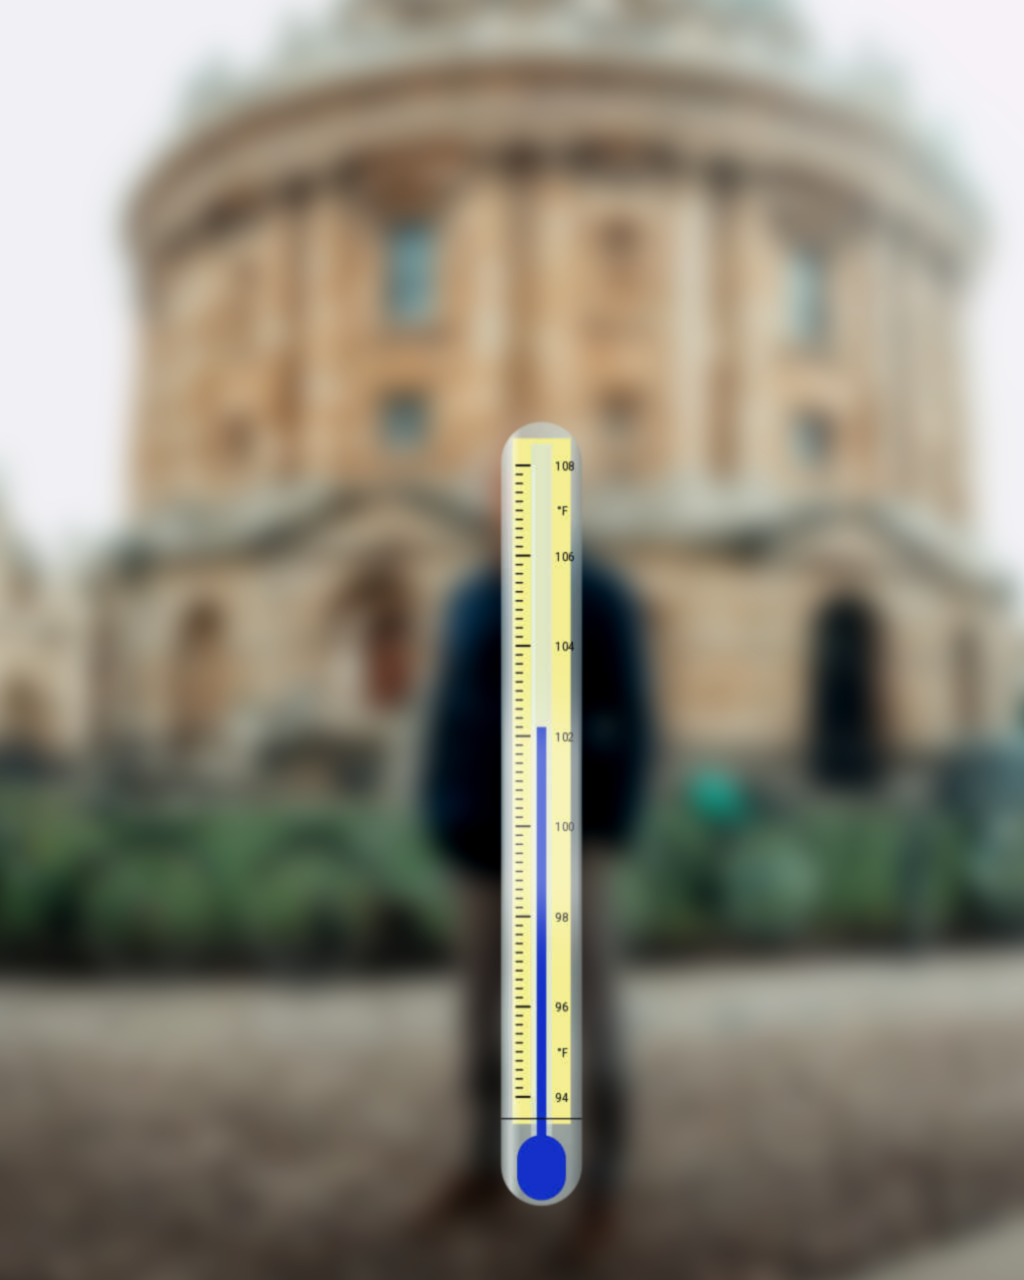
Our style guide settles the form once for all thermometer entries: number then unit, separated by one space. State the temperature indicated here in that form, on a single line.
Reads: 102.2 °F
